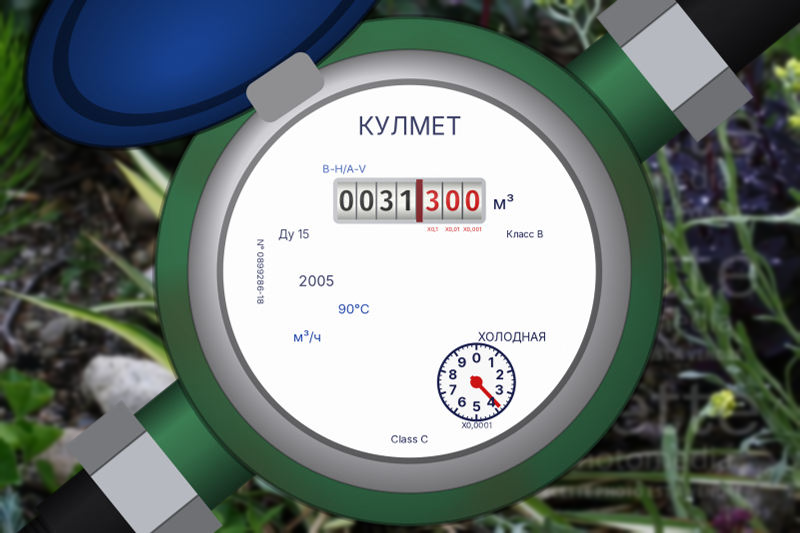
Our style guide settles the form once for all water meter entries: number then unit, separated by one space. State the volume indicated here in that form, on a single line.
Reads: 31.3003 m³
